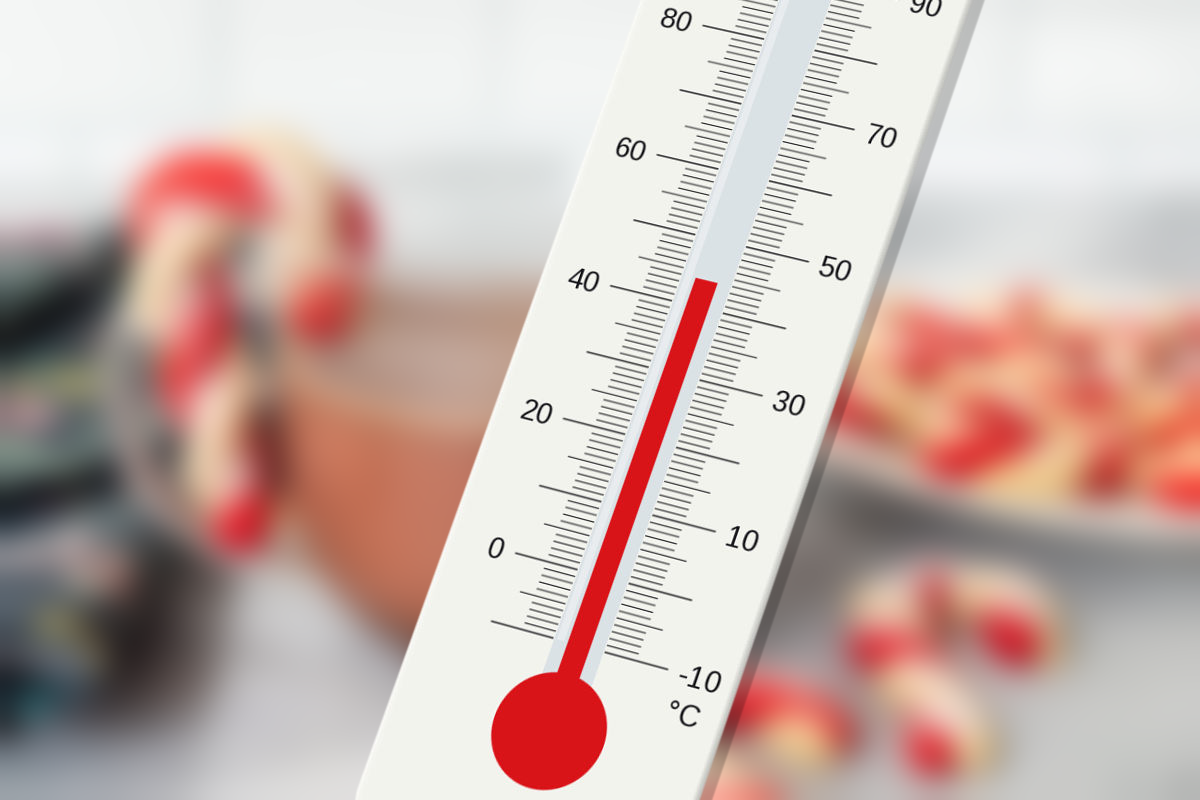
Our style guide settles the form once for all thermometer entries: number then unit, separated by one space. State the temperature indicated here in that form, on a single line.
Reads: 44 °C
